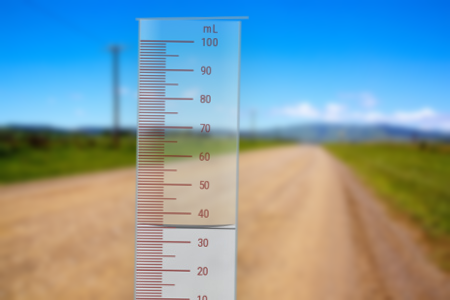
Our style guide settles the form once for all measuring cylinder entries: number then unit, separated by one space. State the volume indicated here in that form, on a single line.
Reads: 35 mL
